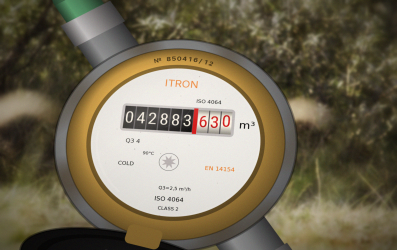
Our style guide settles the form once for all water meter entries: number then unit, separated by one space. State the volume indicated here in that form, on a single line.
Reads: 42883.630 m³
